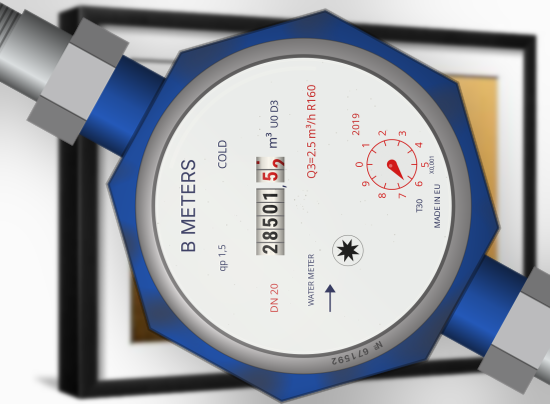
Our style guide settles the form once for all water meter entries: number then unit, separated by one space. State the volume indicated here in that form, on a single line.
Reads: 28501.516 m³
